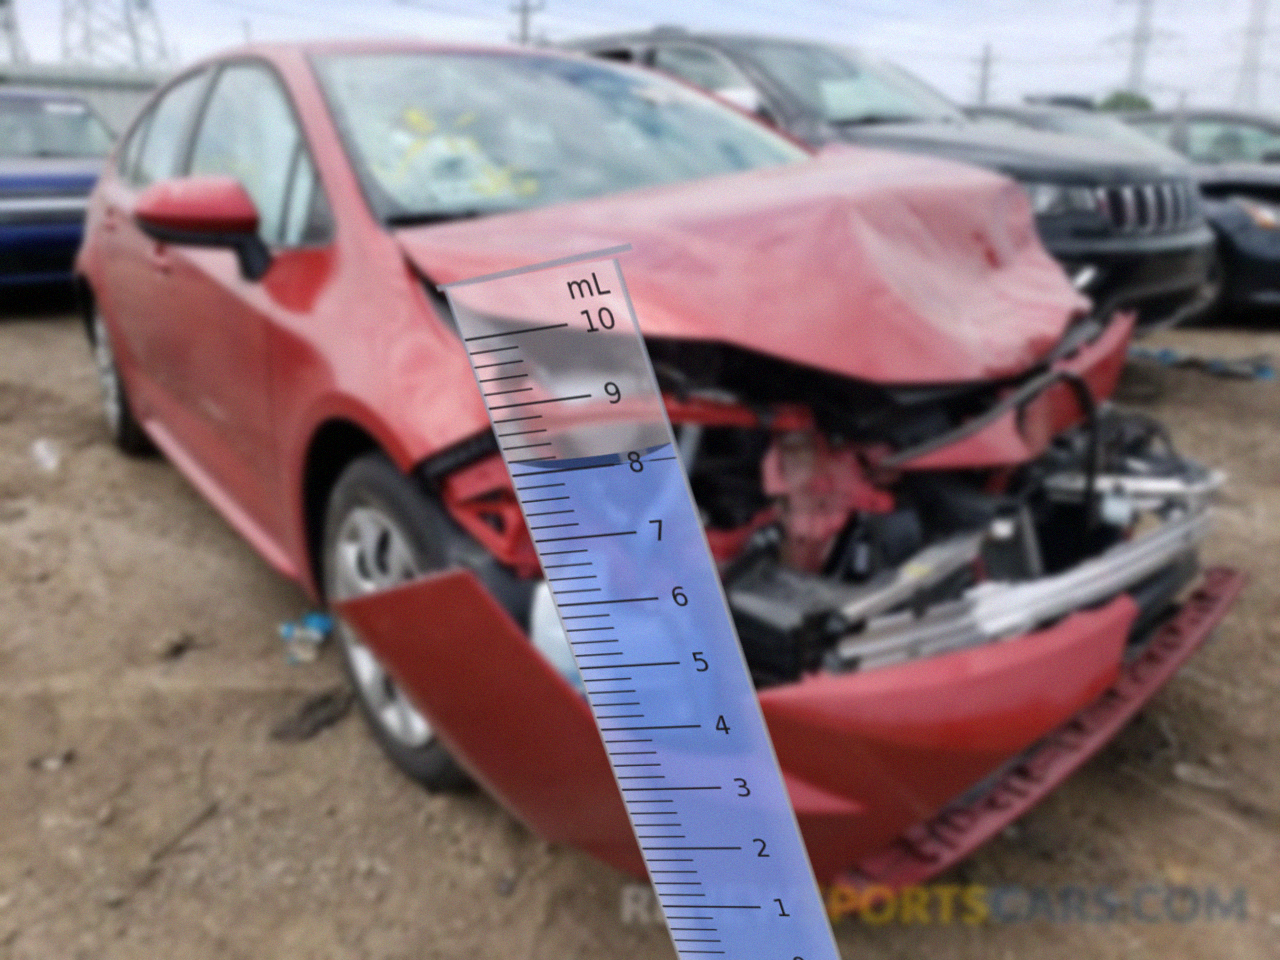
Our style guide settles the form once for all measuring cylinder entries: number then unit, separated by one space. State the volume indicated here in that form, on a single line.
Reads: 8 mL
